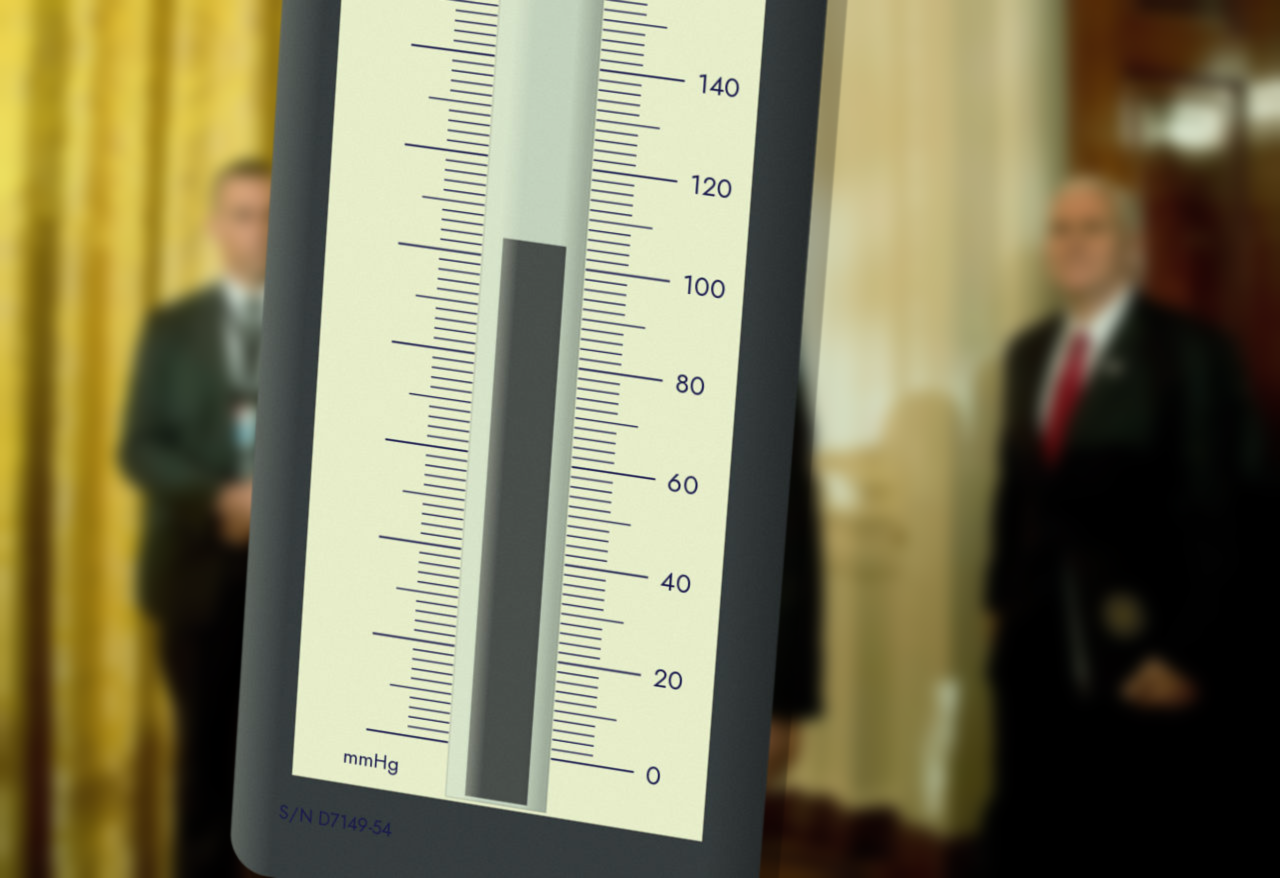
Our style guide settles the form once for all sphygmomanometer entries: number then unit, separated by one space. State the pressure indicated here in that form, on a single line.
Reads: 104 mmHg
